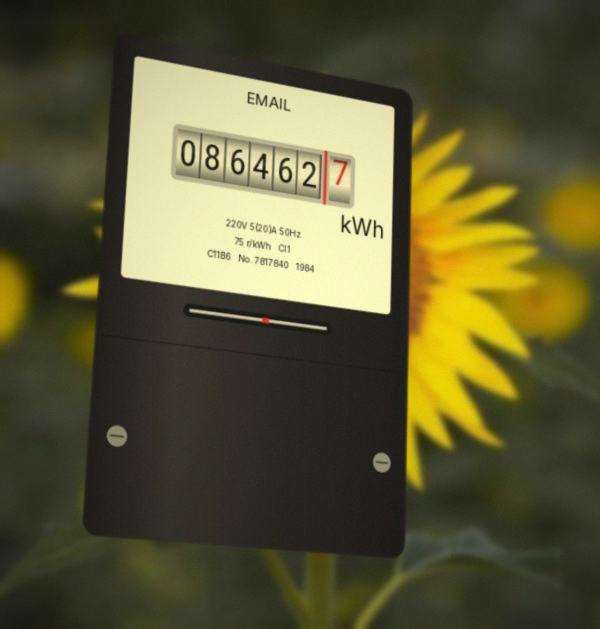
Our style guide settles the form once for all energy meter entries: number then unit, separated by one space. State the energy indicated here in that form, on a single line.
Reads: 86462.7 kWh
